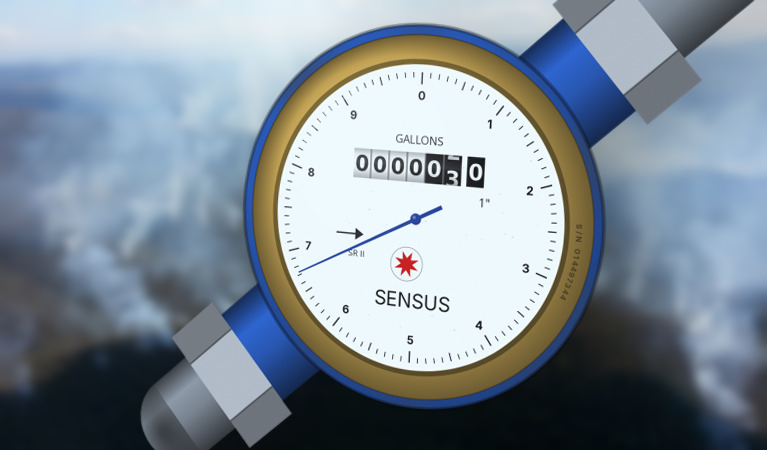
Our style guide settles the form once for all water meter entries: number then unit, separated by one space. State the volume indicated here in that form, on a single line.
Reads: 26.7 gal
